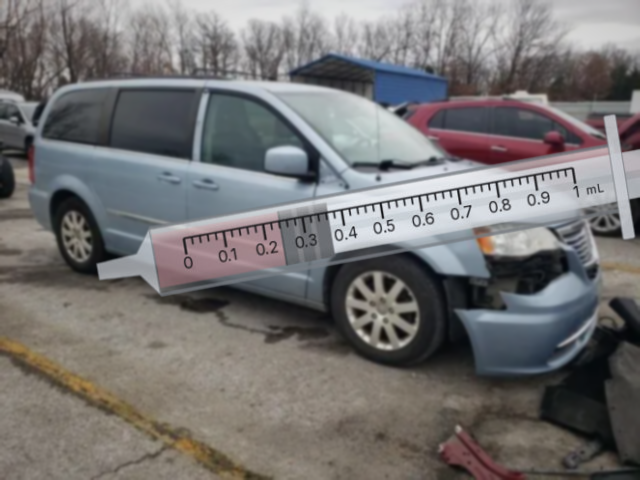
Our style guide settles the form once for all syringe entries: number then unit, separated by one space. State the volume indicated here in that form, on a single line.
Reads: 0.24 mL
